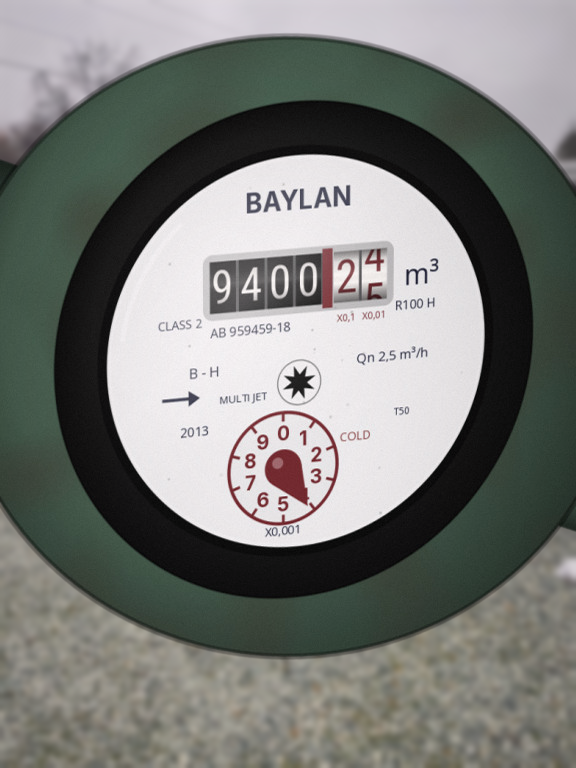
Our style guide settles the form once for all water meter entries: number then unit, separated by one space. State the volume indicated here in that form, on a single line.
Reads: 9400.244 m³
